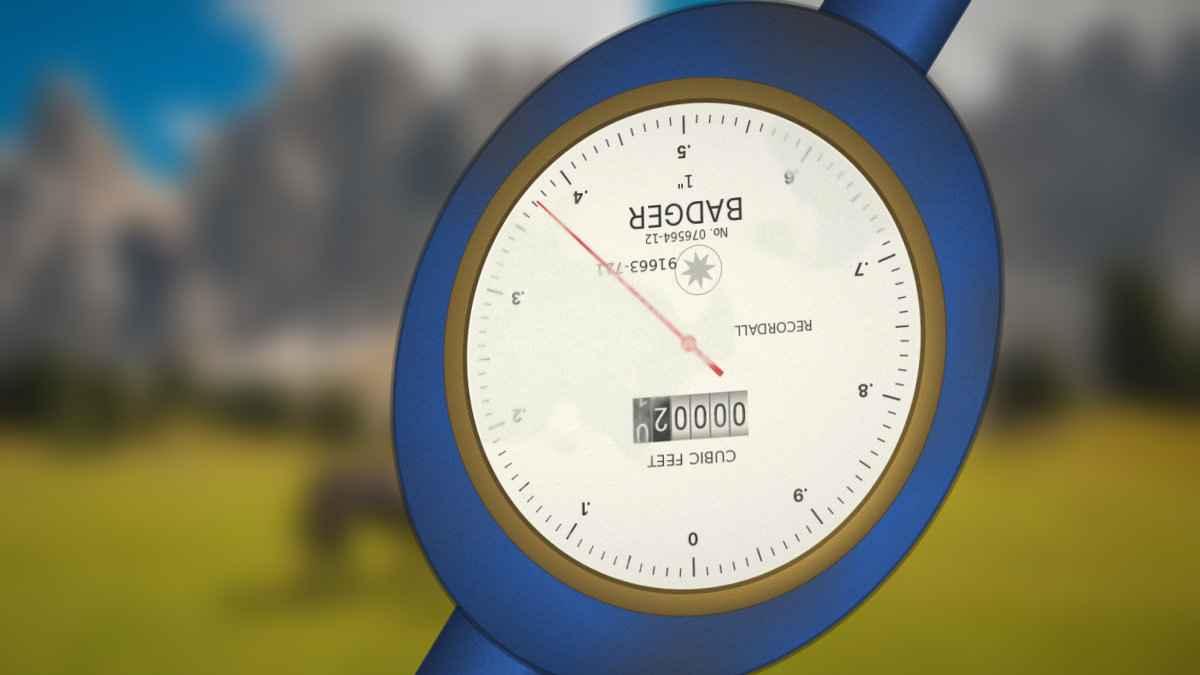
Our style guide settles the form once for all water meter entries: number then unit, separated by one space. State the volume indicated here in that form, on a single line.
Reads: 20.37 ft³
